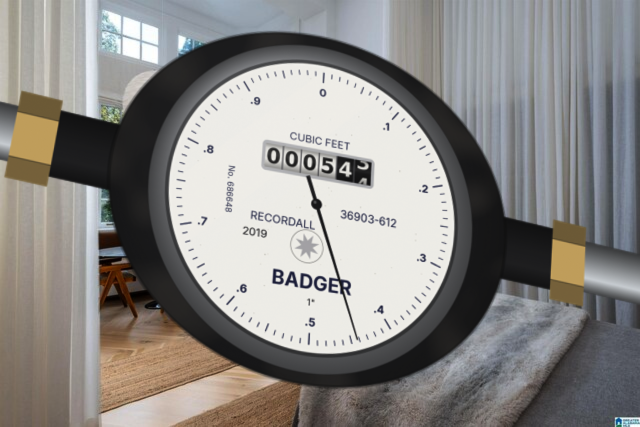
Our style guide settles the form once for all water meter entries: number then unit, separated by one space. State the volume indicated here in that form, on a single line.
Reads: 543.44 ft³
